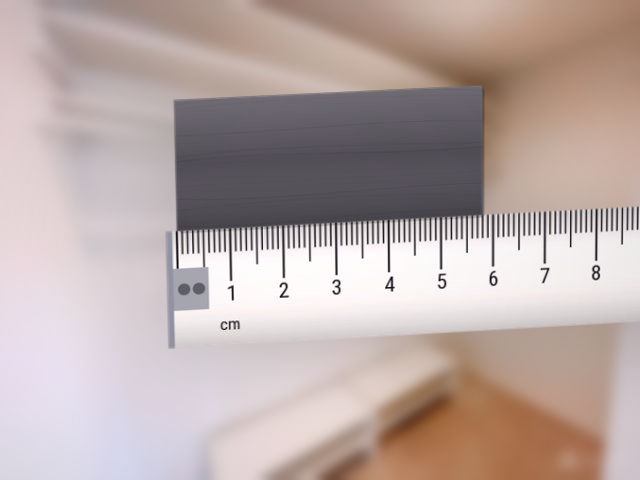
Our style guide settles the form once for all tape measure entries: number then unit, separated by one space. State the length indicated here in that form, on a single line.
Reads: 5.8 cm
